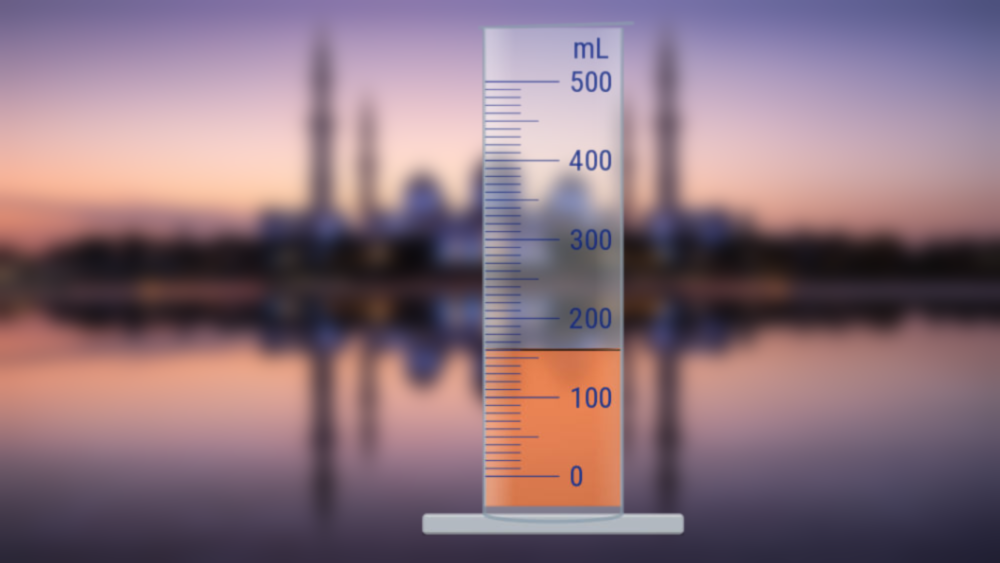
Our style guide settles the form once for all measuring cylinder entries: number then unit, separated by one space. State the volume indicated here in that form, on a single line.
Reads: 160 mL
